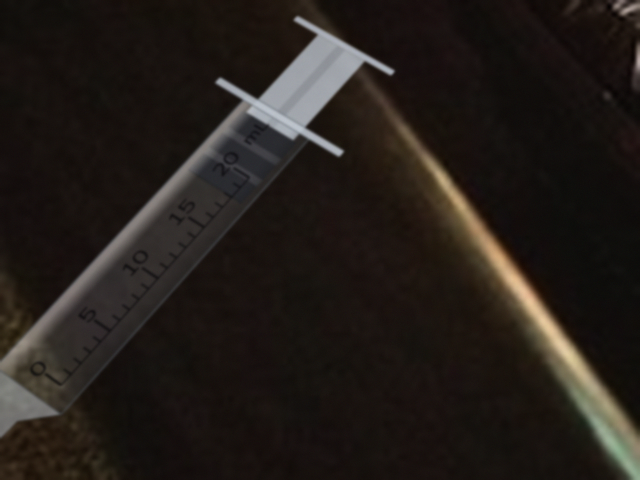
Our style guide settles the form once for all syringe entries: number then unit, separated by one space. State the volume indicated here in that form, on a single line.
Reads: 18 mL
